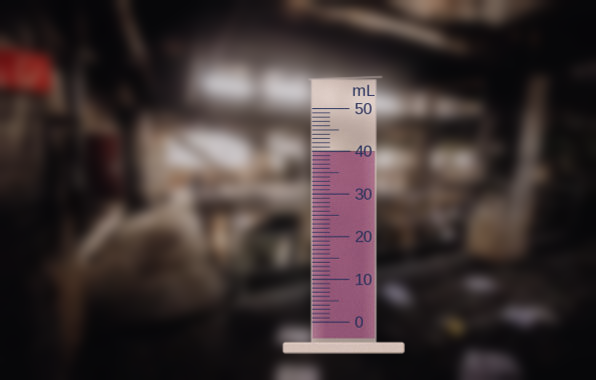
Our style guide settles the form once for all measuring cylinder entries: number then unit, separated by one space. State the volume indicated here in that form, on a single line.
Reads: 40 mL
